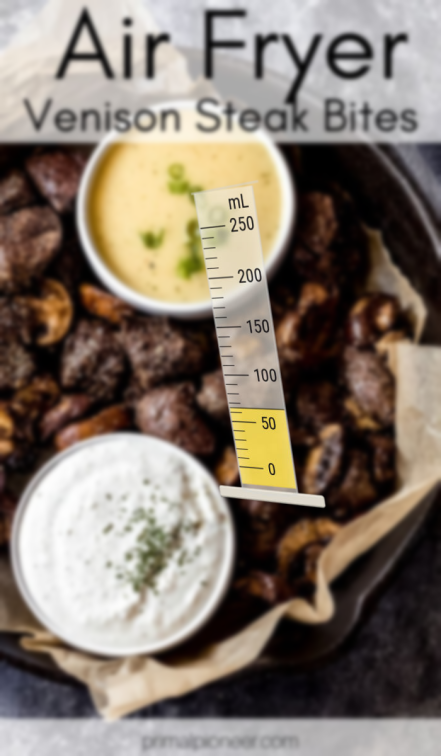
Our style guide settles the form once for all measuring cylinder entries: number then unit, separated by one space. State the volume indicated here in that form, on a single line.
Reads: 65 mL
